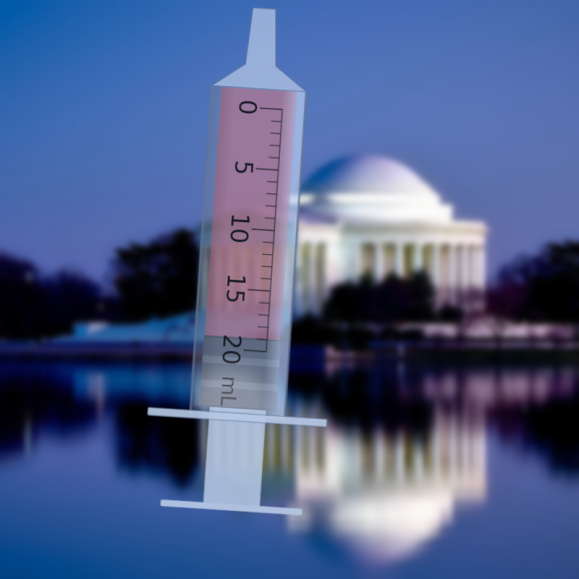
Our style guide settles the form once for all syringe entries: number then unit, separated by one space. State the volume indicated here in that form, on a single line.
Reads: 19 mL
